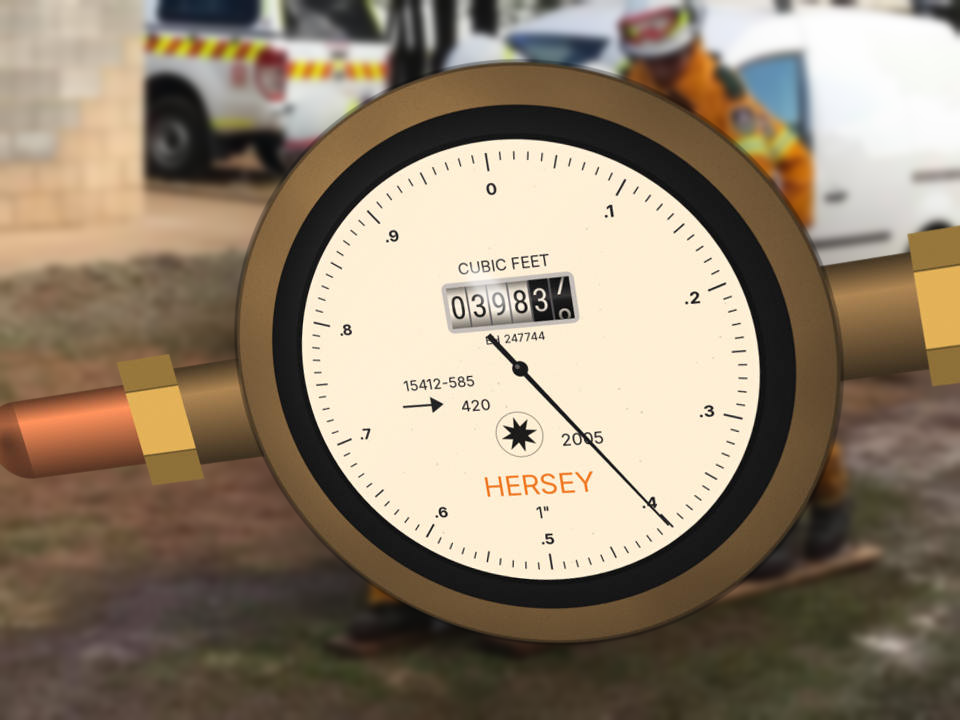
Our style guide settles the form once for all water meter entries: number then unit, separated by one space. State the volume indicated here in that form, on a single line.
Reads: 39837.40 ft³
